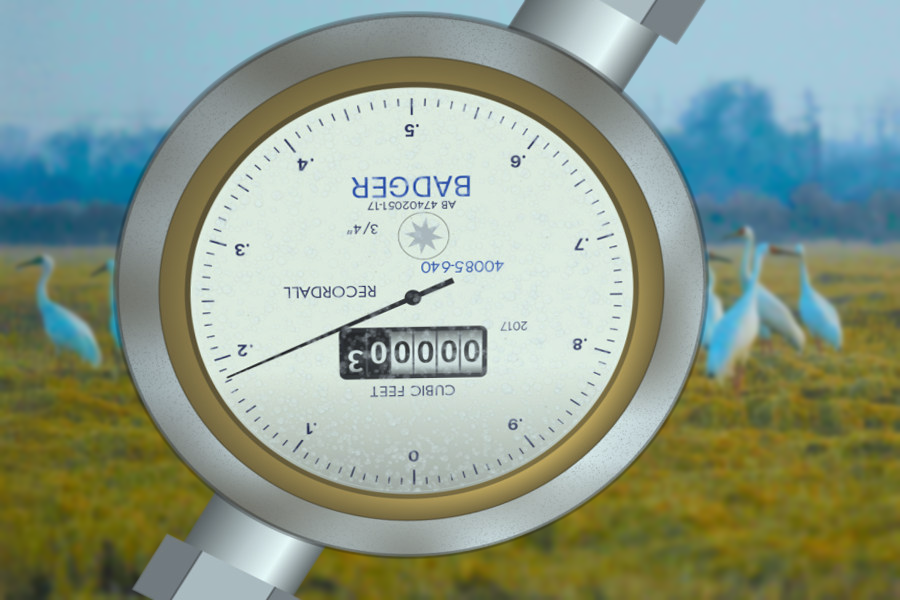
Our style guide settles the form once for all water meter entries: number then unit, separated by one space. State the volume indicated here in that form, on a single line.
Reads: 3.18 ft³
